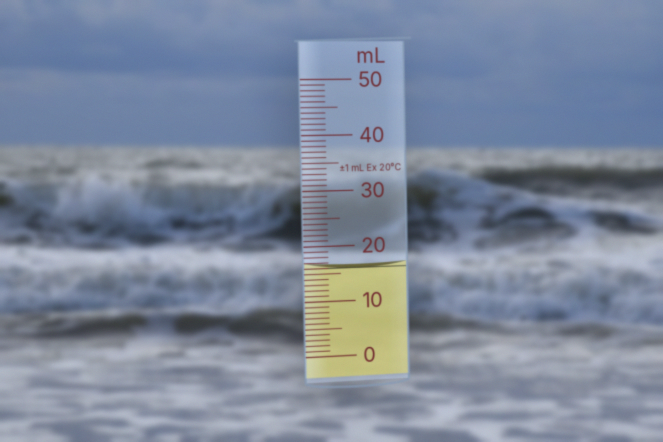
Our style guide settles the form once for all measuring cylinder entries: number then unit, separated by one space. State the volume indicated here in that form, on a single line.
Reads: 16 mL
